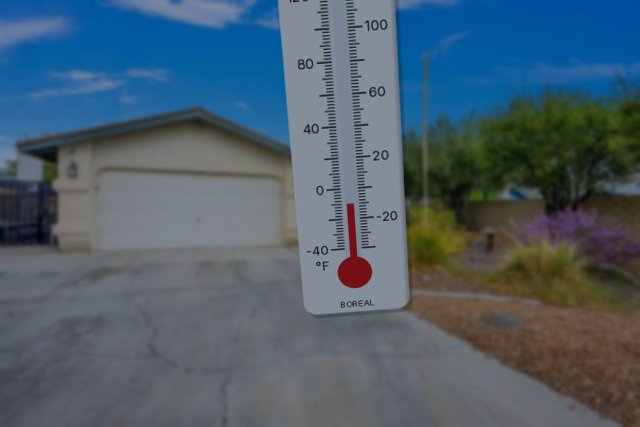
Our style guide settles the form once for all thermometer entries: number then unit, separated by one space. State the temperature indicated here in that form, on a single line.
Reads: -10 °F
